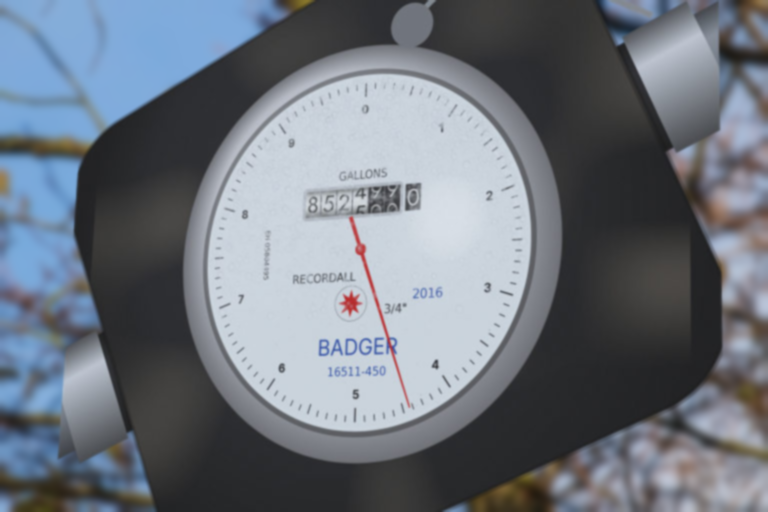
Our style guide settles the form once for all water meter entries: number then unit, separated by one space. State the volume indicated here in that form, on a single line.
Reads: 8524994.4 gal
